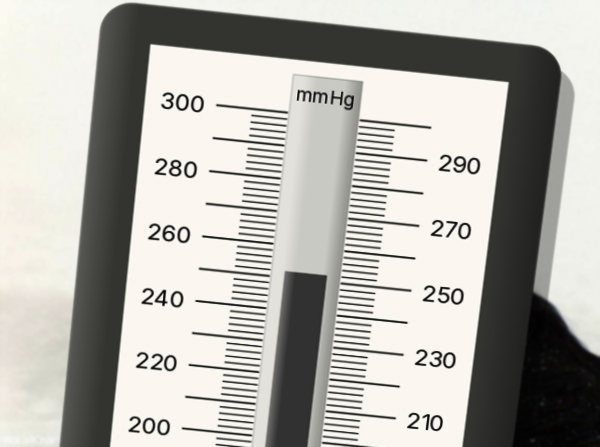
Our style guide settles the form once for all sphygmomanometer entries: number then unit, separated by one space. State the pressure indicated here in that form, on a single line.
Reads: 252 mmHg
